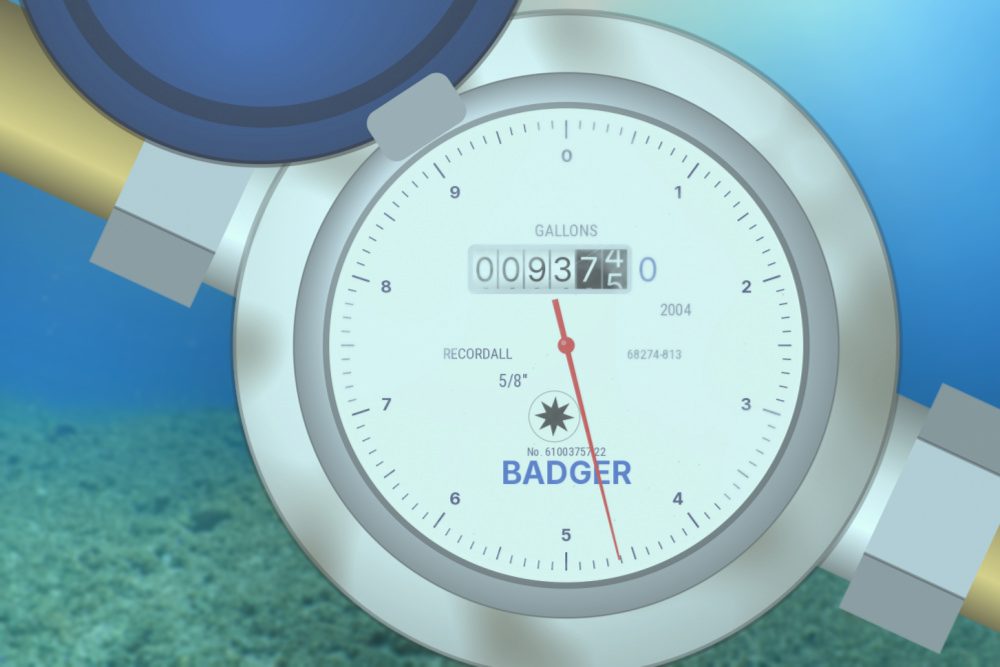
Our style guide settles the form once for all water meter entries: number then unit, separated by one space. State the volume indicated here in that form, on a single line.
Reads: 93744.6 gal
